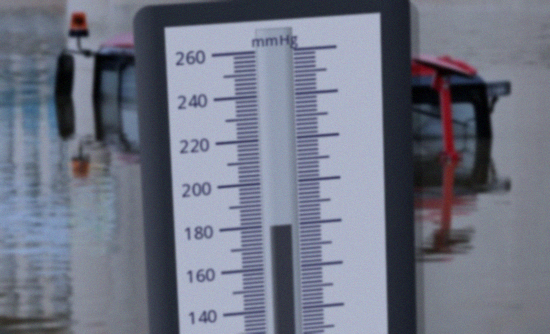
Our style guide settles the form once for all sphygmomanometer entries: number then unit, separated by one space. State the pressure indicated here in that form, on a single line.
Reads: 180 mmHg
